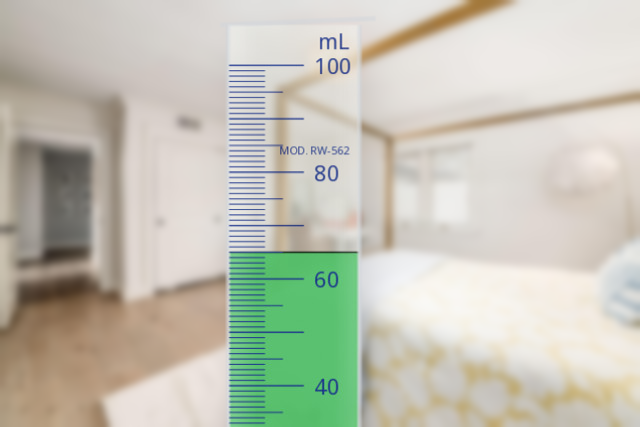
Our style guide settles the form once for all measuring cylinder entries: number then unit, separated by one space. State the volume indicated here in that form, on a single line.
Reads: 65 mL
